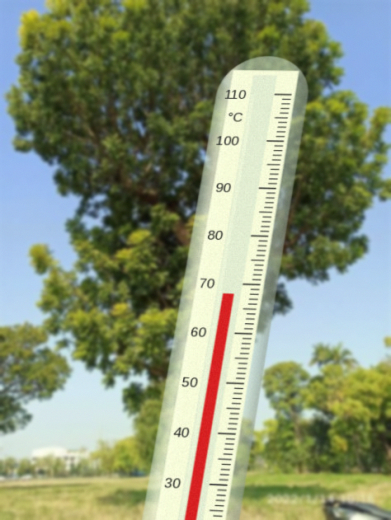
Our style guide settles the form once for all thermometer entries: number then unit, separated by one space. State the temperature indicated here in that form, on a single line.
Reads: 68 °C
